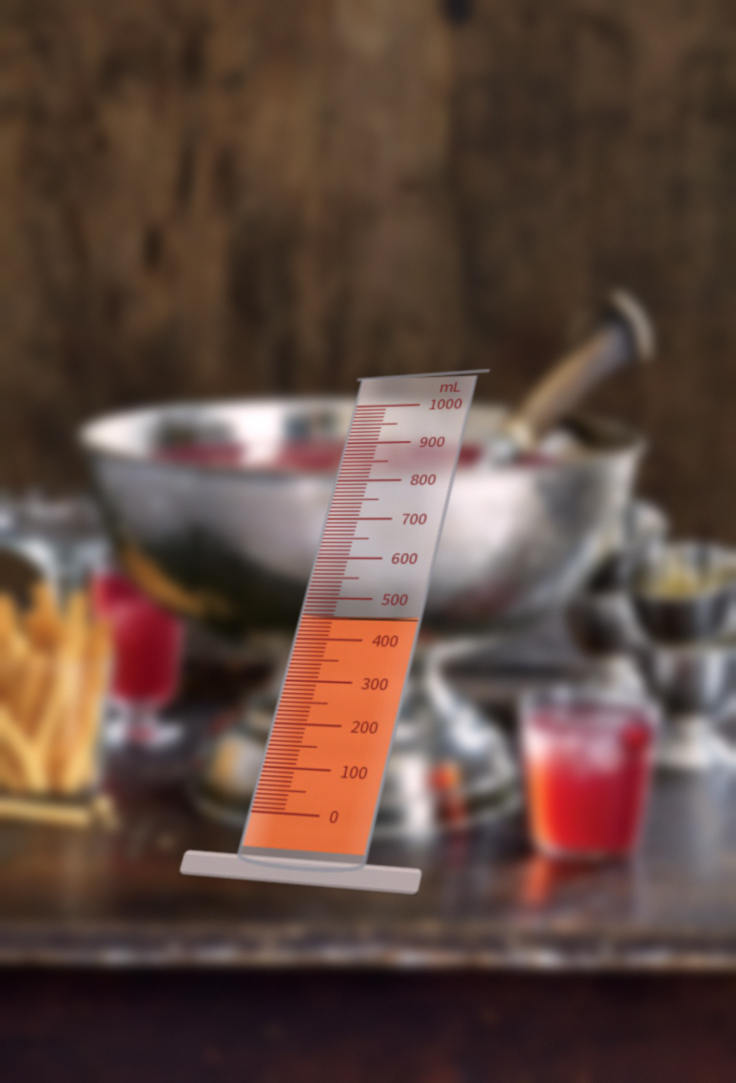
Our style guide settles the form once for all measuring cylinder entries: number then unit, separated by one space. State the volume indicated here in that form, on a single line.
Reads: 450 mL
